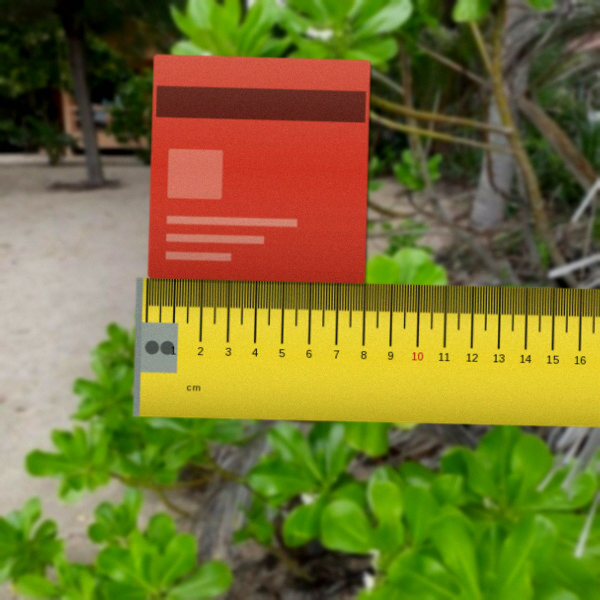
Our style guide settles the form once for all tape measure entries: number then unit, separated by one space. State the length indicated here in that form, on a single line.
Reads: 8 cm
